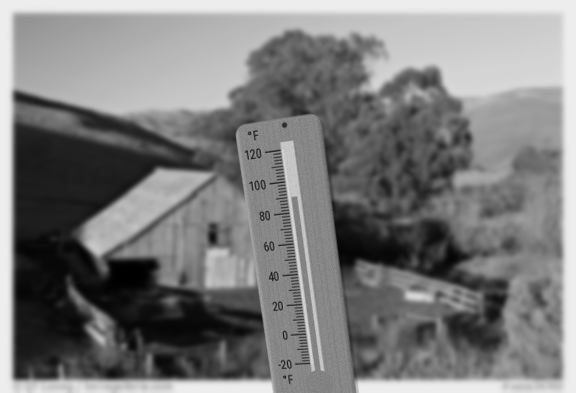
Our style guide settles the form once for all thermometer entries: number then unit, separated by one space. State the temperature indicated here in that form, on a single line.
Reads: 90 °F
